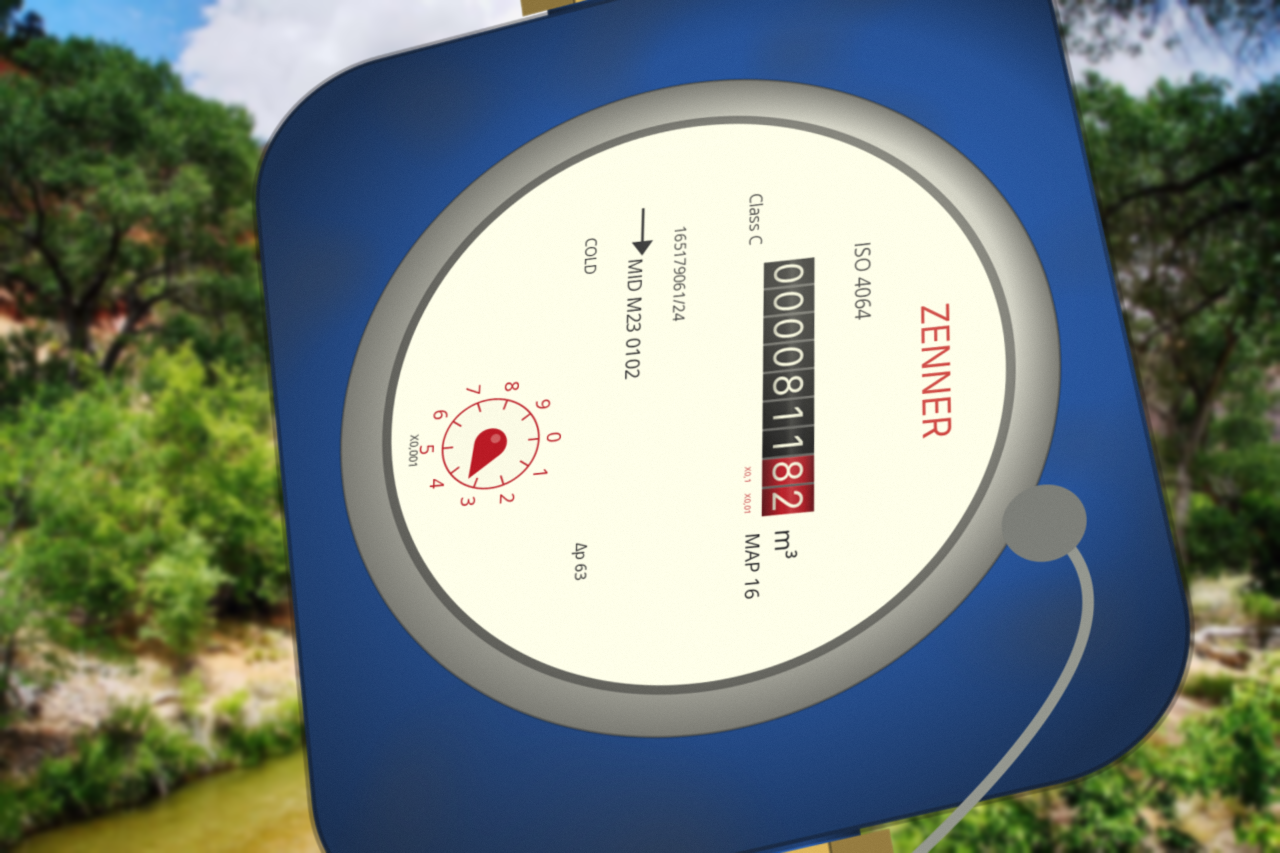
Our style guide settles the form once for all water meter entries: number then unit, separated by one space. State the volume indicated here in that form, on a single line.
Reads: 811.823 m³
